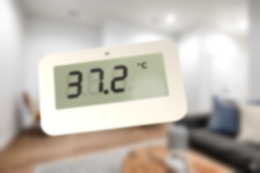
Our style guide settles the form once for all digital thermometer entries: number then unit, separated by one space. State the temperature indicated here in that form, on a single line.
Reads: 37.2 °C
